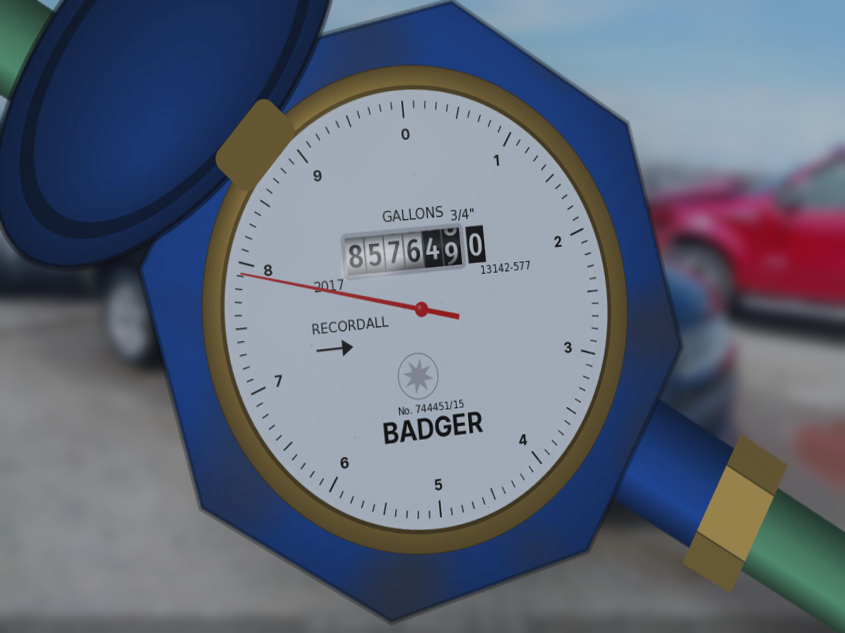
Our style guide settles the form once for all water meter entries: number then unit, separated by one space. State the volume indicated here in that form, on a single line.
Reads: 8576487.9 gal
